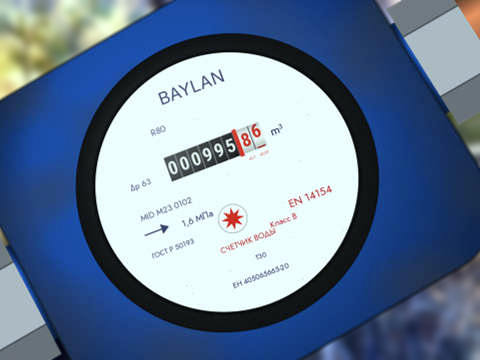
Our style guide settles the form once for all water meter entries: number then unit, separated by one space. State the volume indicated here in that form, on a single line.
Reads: 995.86 m³
